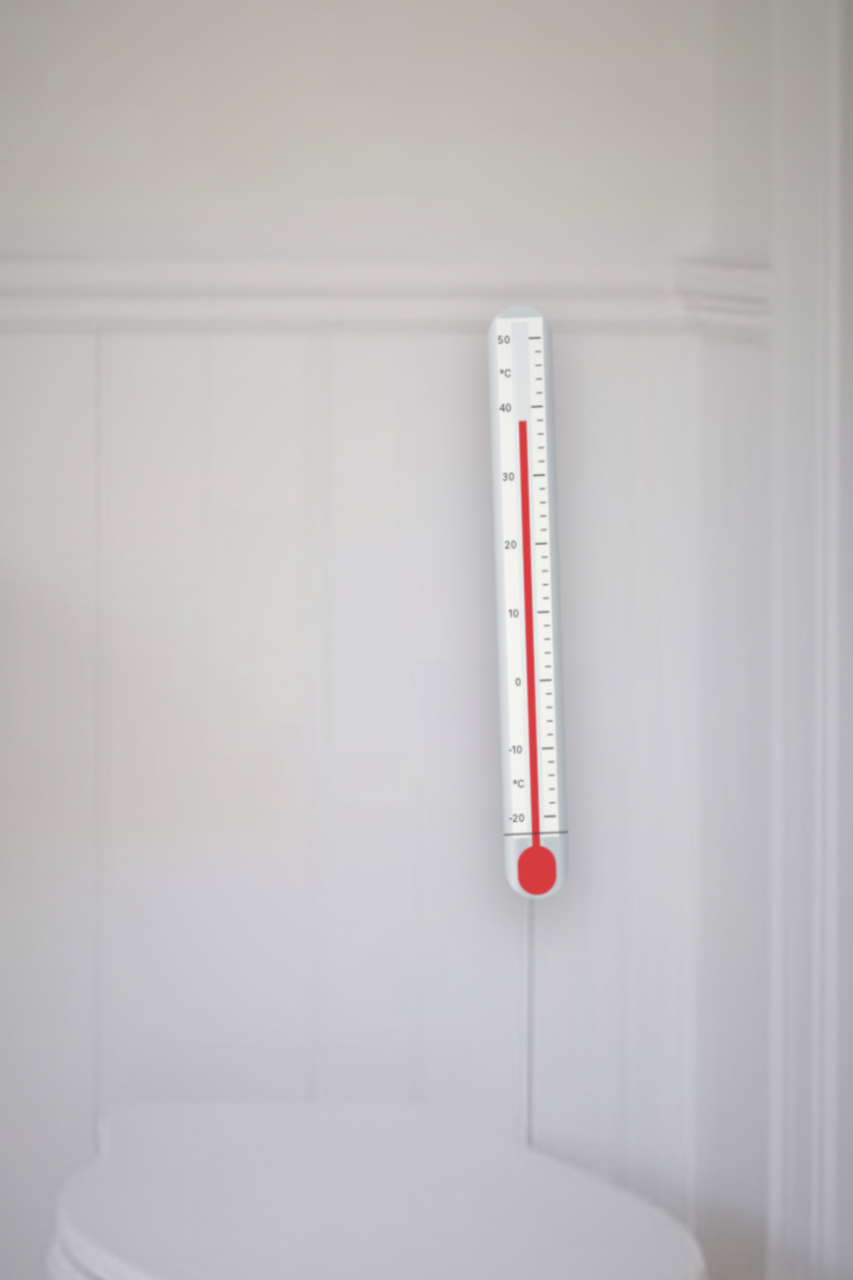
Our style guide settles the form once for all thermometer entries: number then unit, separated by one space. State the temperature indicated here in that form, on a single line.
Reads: 38 °C
